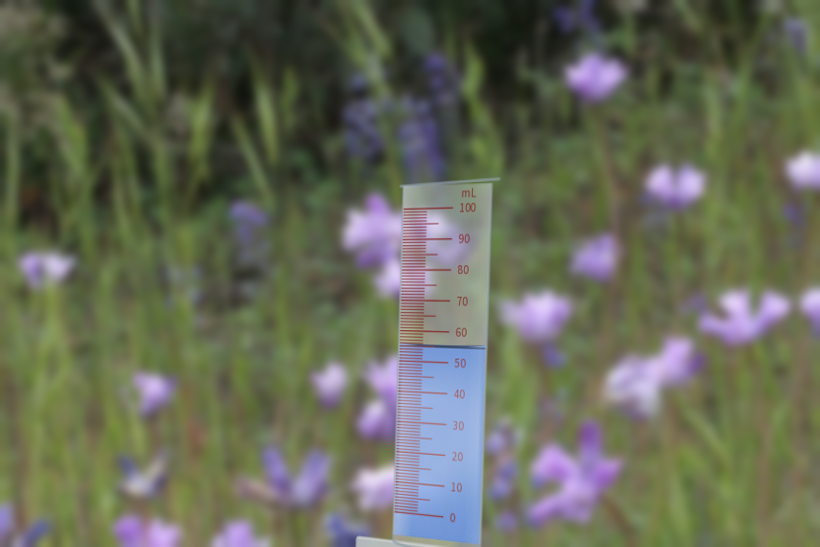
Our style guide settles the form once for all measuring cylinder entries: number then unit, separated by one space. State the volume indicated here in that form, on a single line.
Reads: 55 mL
